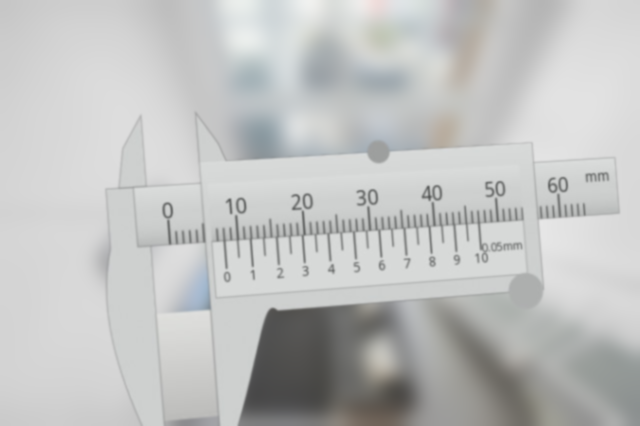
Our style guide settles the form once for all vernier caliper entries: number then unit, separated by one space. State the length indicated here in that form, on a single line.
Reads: 8.0 mm
